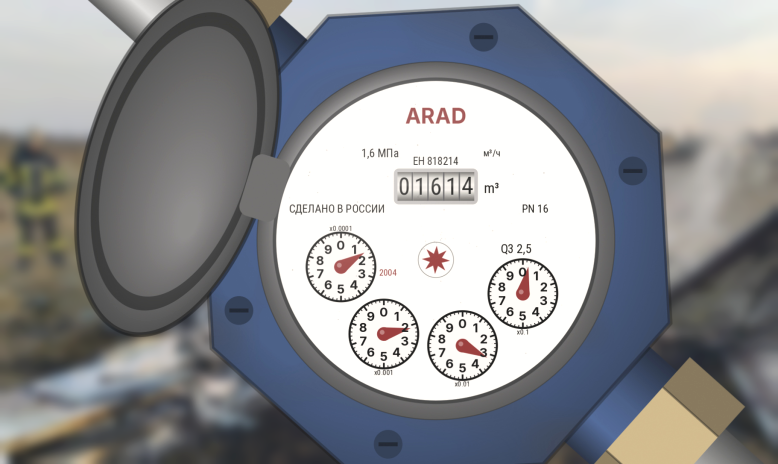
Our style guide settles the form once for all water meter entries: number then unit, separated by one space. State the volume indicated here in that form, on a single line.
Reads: 1614.0321 m³
